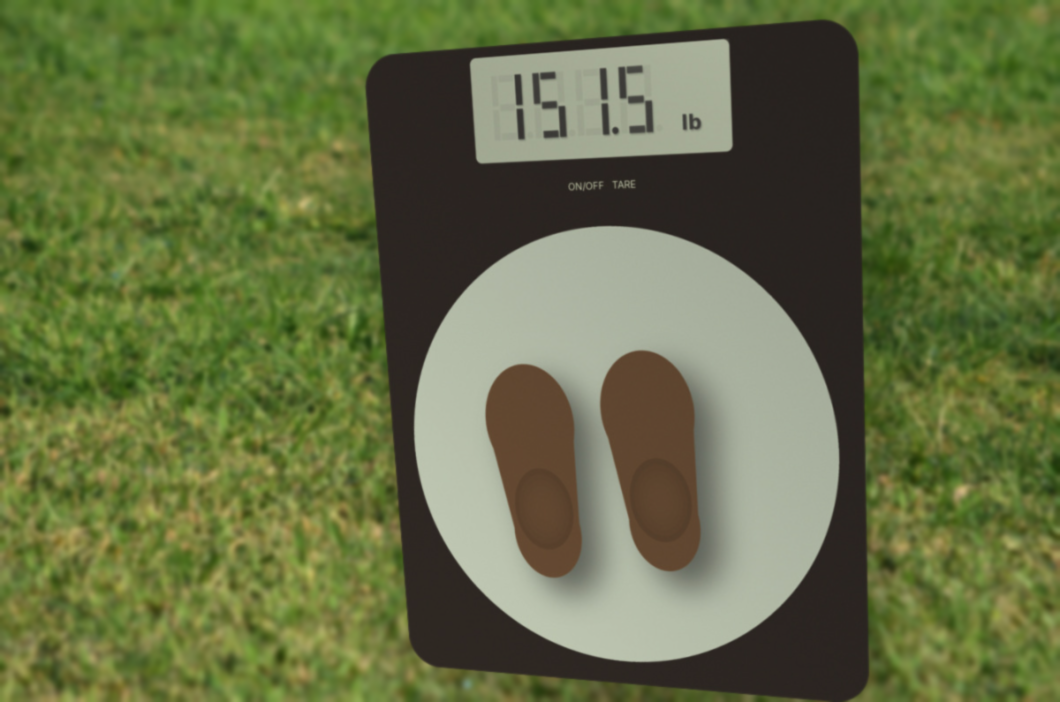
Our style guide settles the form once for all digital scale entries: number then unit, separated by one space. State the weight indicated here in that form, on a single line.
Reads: 151.5 lb
